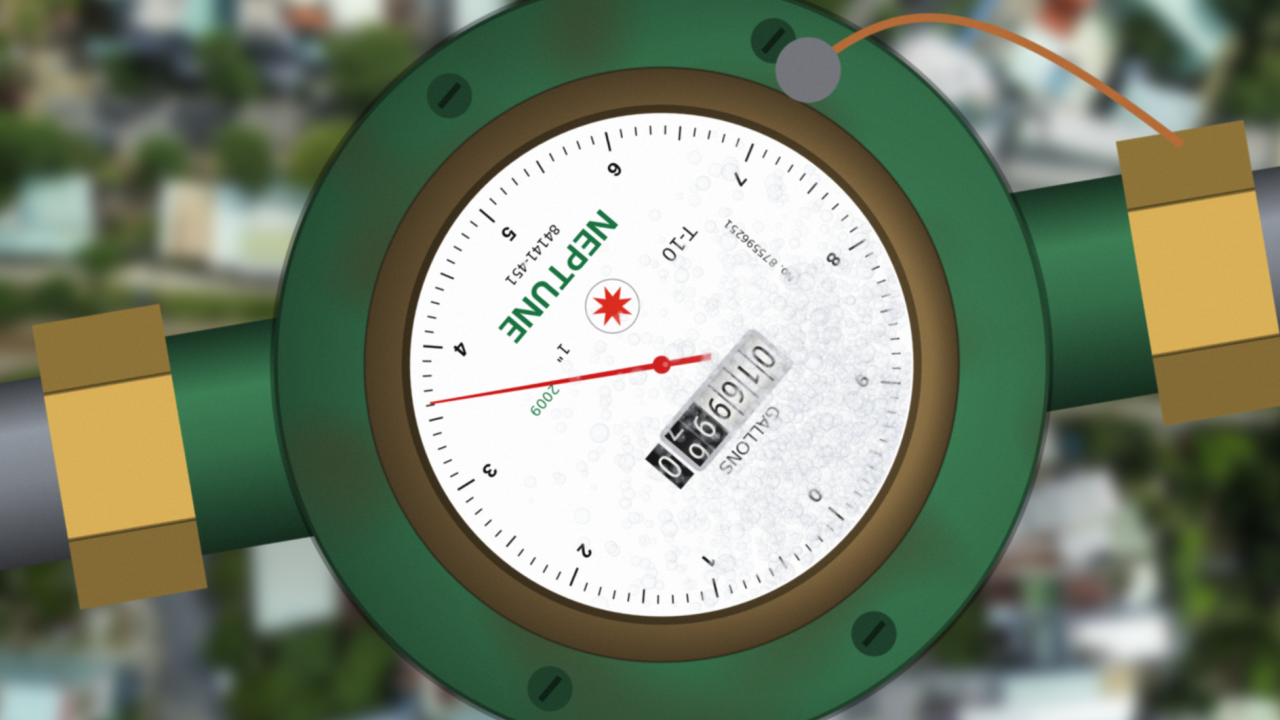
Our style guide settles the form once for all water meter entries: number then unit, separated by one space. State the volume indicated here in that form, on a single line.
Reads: 169963.6 gal
